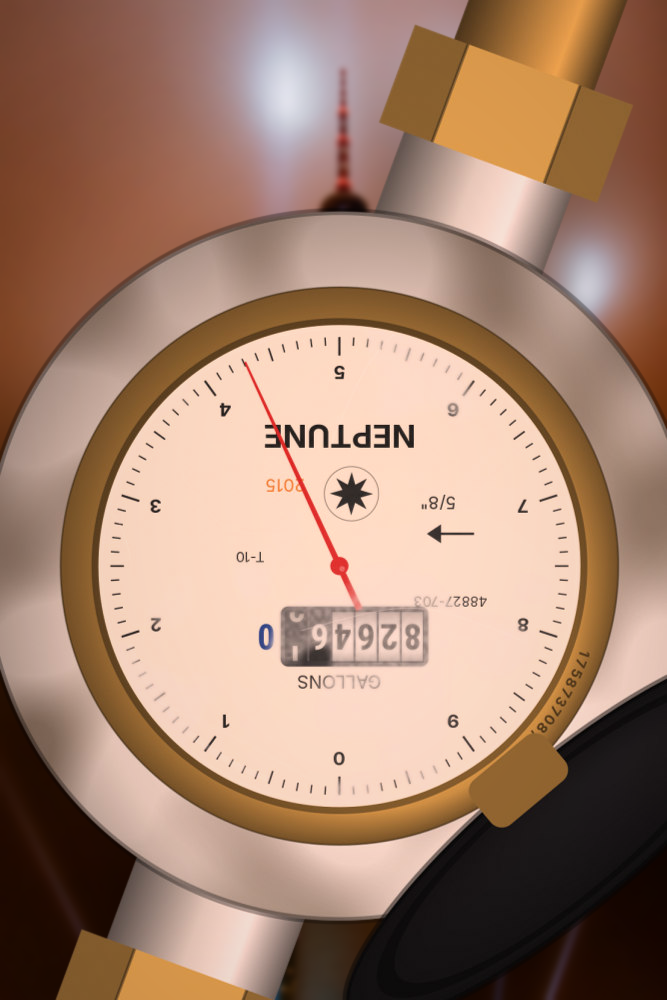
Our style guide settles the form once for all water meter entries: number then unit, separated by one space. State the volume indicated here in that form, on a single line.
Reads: 8264614.3 gal
